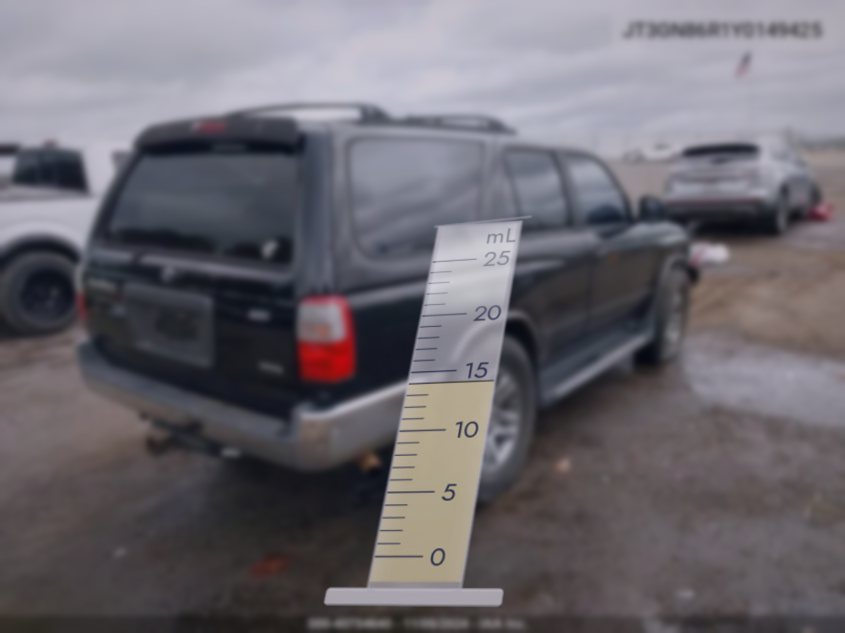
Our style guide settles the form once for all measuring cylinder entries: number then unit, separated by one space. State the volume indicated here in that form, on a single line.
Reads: 14 mL
